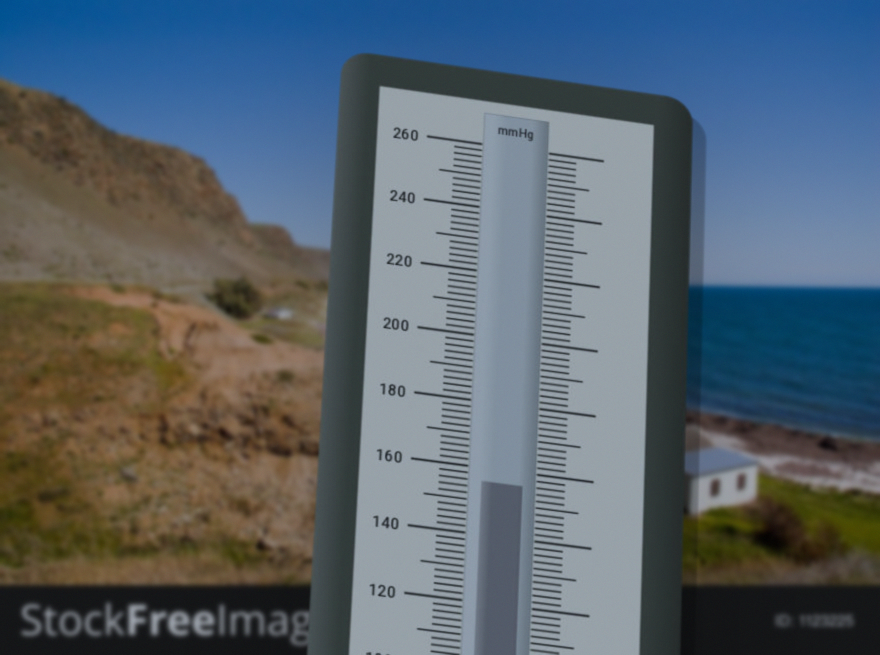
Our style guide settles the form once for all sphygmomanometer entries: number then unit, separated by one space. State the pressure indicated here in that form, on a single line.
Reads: 156 mmHg
